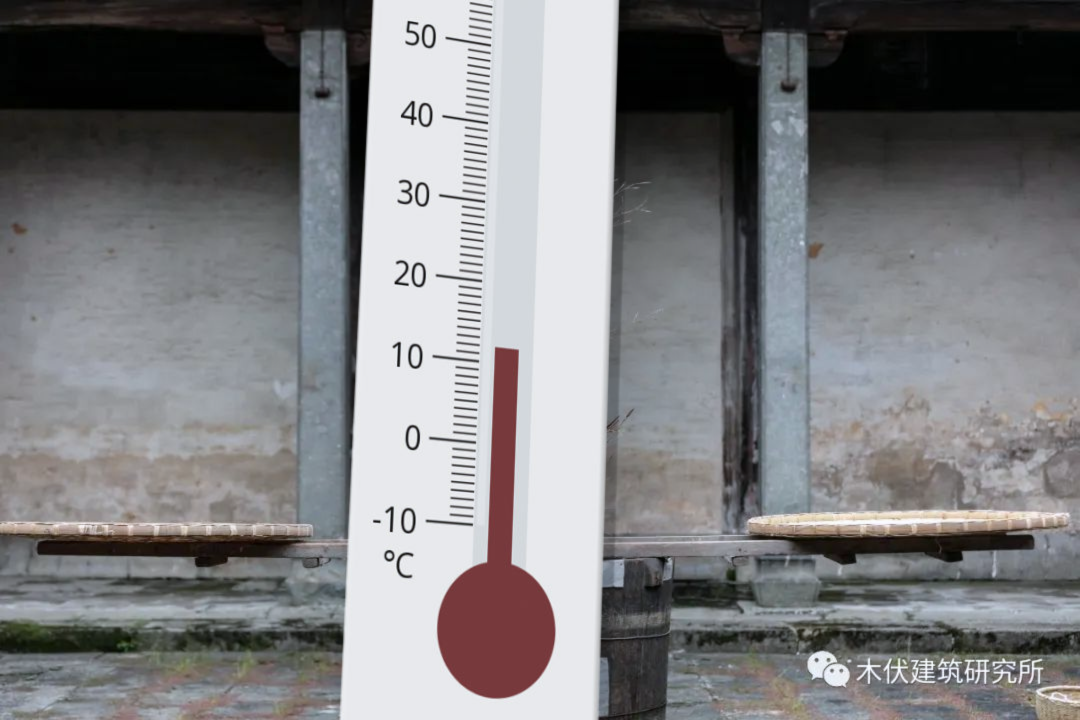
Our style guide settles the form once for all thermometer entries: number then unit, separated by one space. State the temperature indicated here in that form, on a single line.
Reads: 12 °C
